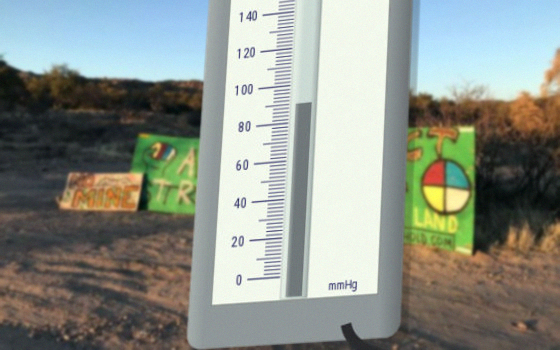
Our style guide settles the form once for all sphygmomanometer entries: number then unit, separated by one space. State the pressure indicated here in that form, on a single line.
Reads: 90 mmHg
